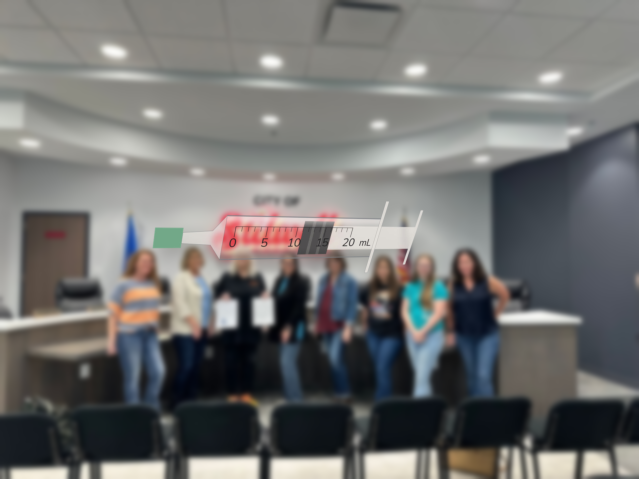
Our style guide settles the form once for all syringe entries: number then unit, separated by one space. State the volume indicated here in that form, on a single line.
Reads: 11 mL
